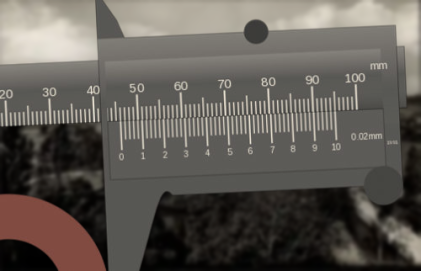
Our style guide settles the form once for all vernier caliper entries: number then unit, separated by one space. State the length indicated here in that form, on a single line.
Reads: 46.0 mm
